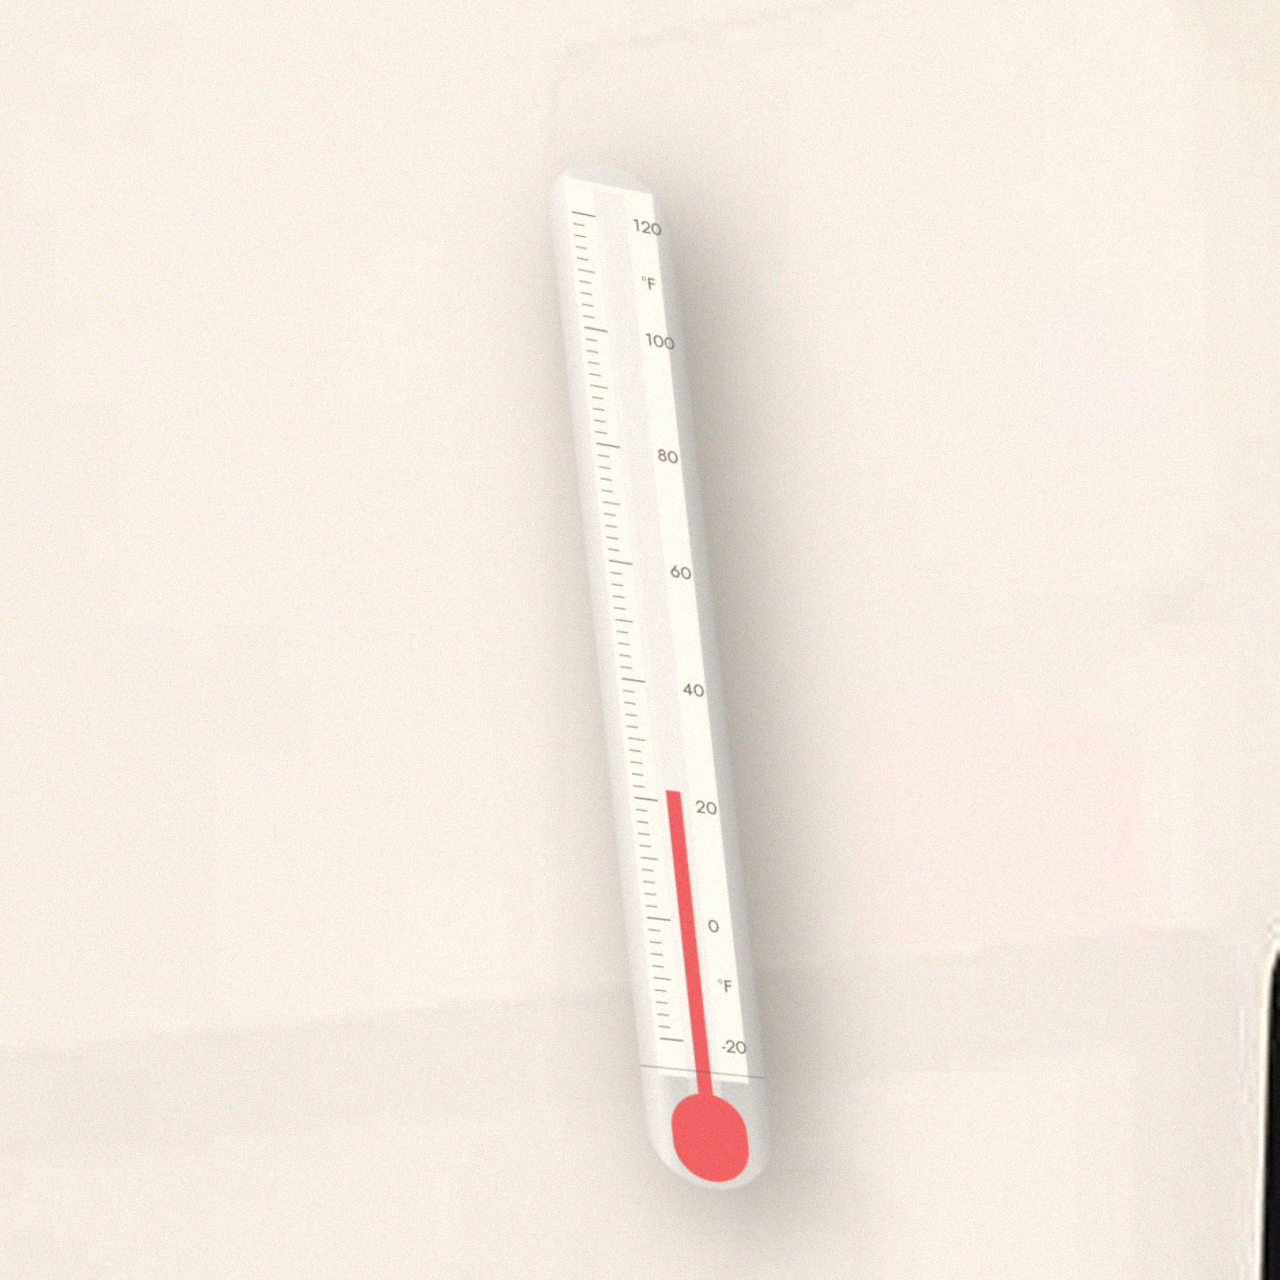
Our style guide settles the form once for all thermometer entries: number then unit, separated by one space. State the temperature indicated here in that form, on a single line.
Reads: 22 °F
